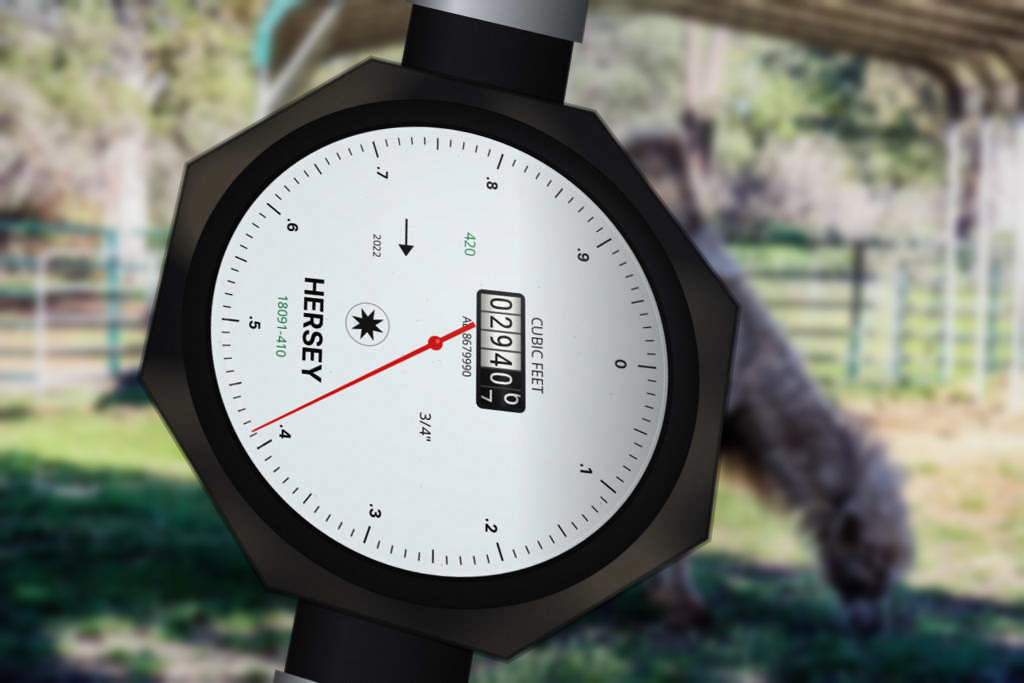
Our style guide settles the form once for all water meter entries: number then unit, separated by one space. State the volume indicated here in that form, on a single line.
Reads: 29406.41 ft³
